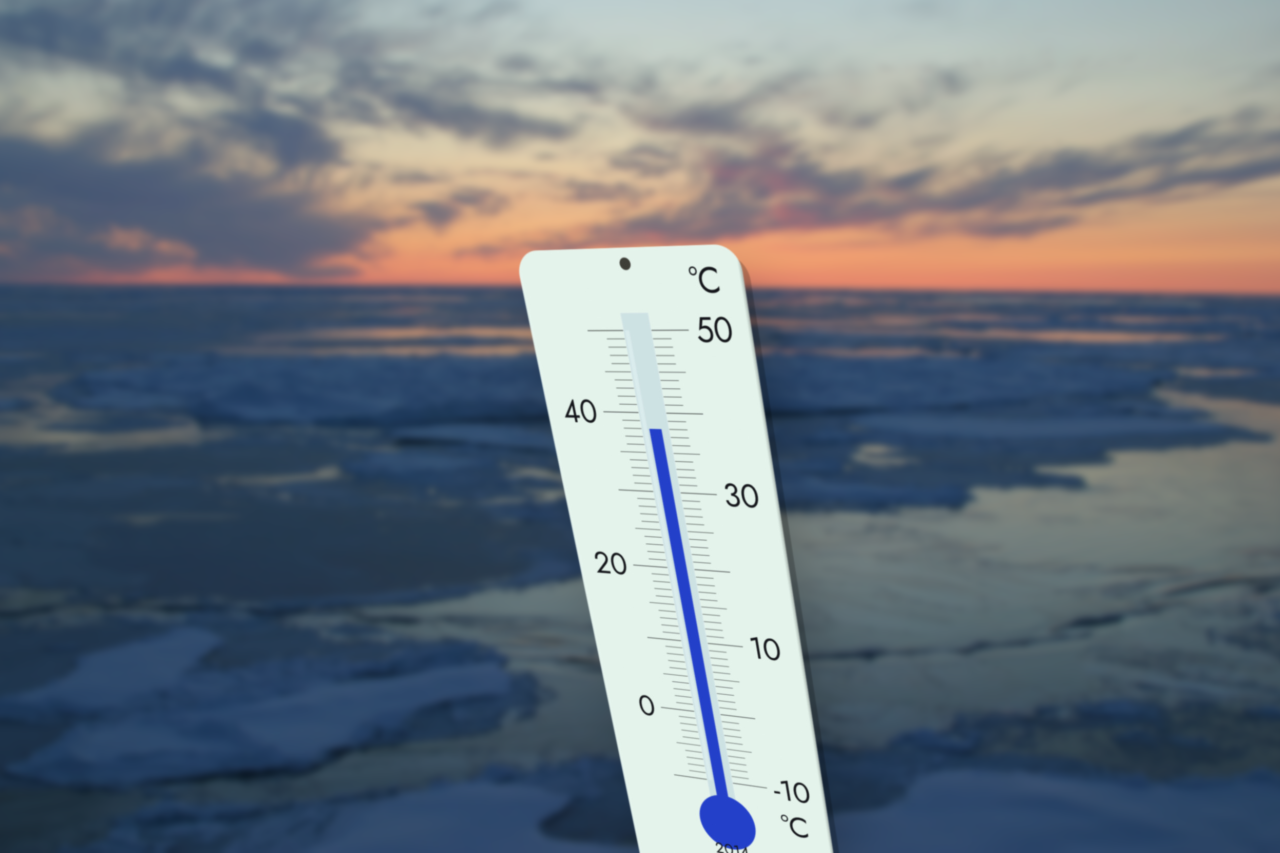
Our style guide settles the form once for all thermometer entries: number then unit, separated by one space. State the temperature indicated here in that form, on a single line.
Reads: 38 °C
